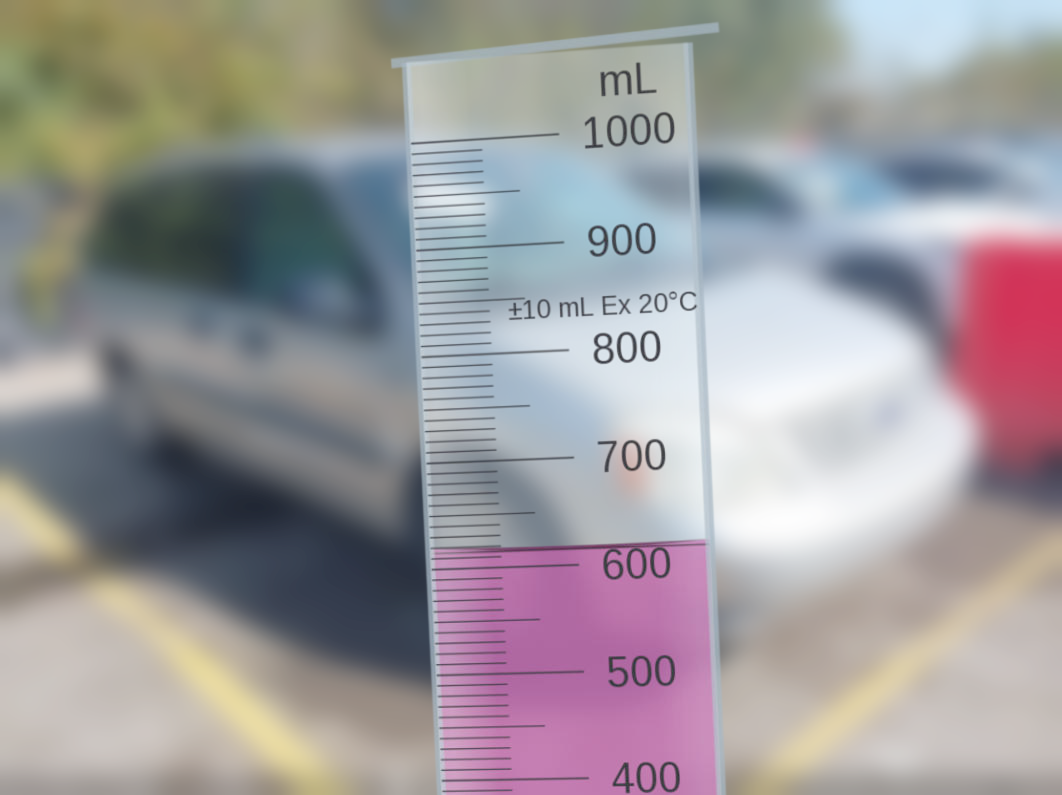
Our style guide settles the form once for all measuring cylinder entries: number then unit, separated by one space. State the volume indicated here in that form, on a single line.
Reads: 615 mL
